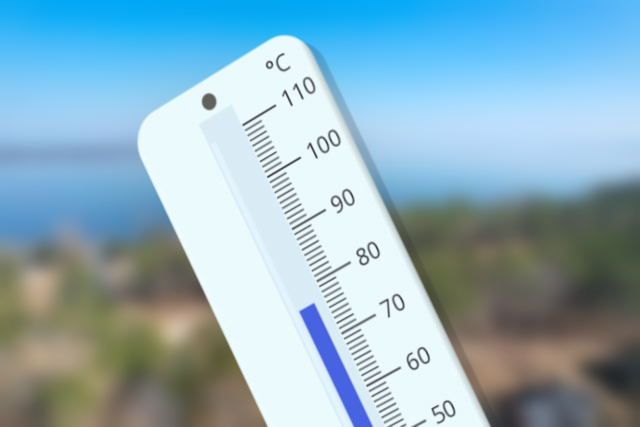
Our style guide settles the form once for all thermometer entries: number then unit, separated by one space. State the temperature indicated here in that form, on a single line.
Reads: 77 °C
